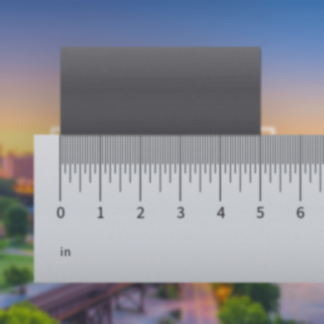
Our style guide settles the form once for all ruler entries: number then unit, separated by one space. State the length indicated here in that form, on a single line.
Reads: 5 in
